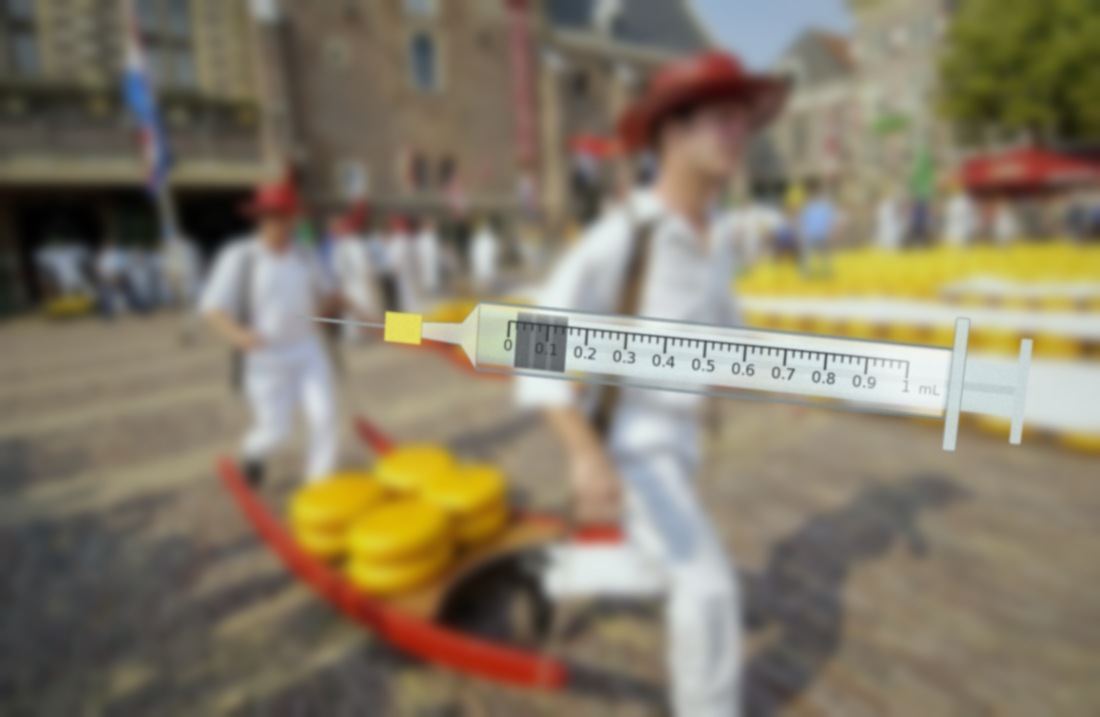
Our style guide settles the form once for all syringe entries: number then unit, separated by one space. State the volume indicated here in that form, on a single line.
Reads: 0.02 mL
